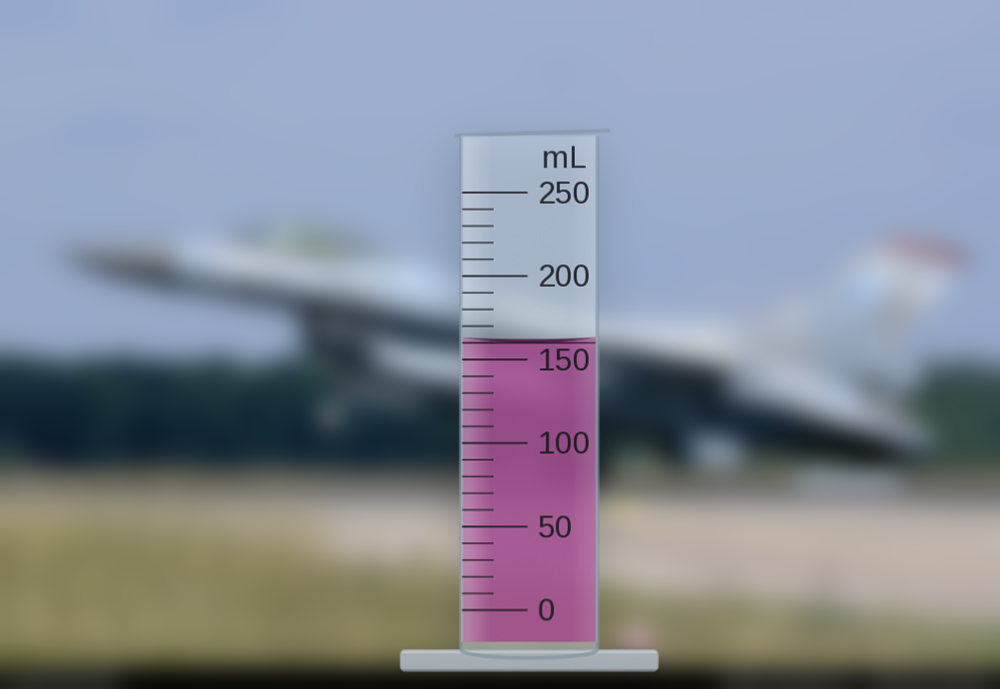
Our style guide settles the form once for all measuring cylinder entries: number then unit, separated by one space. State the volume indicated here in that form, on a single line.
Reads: 160 mL
